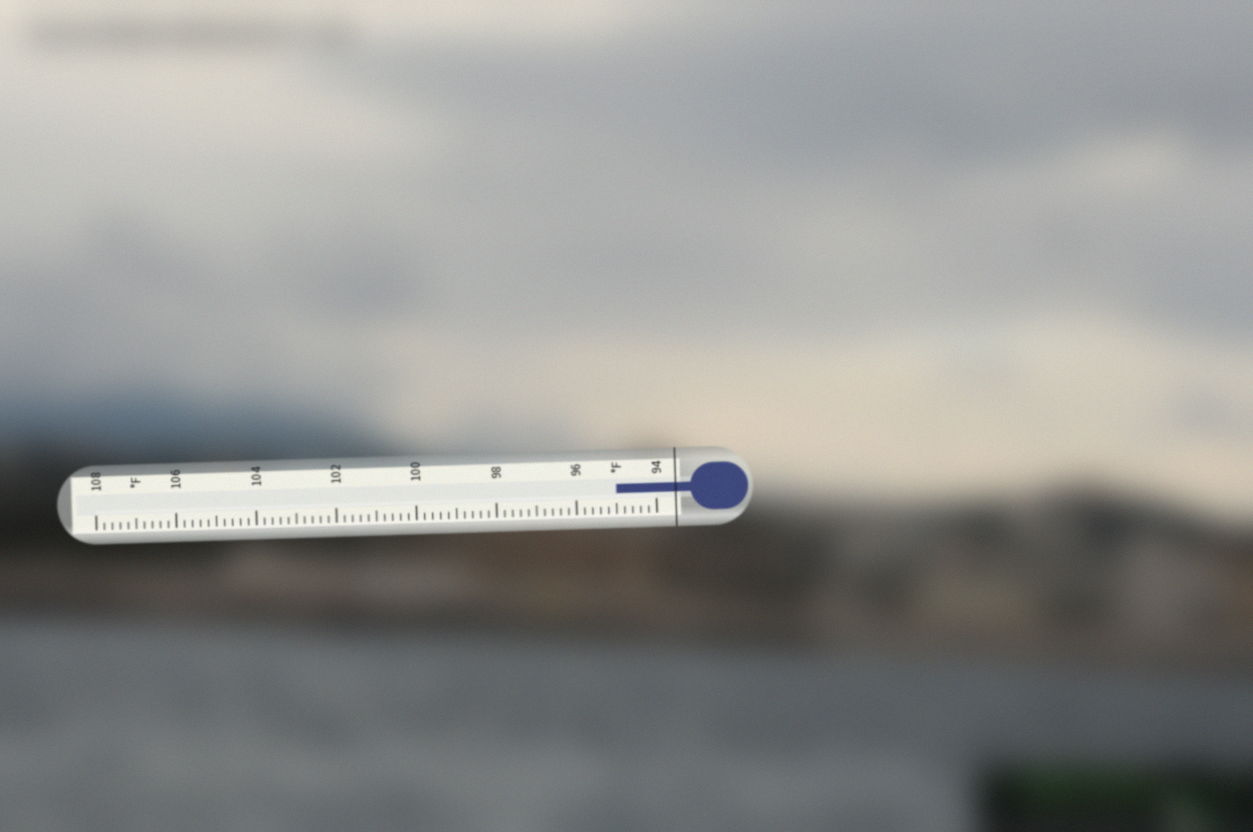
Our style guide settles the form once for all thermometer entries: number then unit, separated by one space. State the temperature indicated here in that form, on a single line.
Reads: 95 °F
